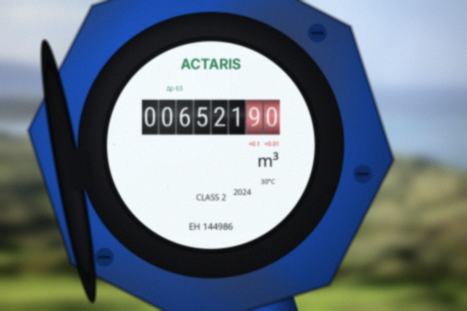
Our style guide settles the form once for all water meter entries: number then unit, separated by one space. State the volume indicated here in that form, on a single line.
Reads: 6521.90 m³
